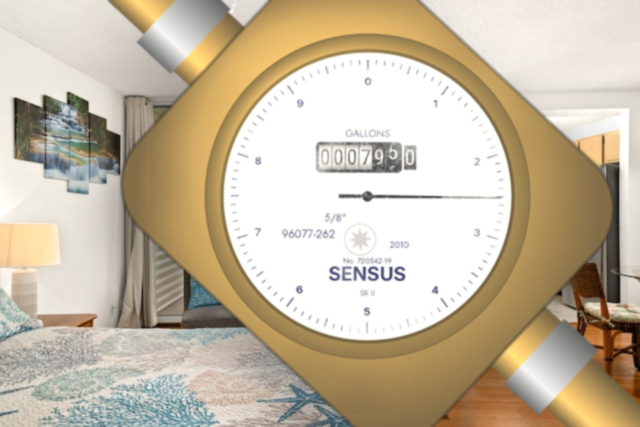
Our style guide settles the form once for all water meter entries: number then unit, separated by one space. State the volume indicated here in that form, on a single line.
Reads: 7952.5 gal
